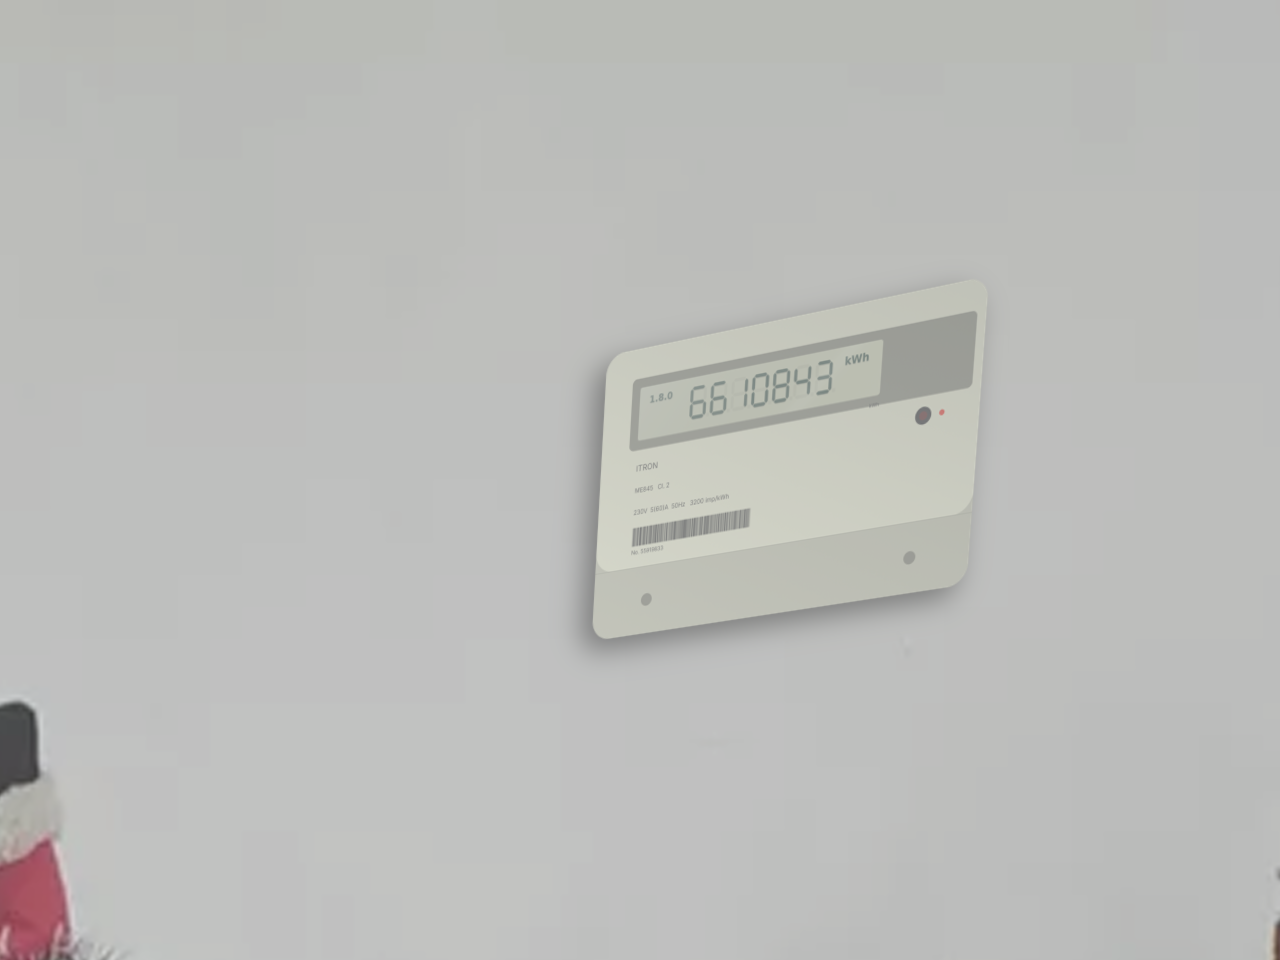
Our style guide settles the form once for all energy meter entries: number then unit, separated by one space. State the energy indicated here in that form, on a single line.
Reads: 6610843 kWh
